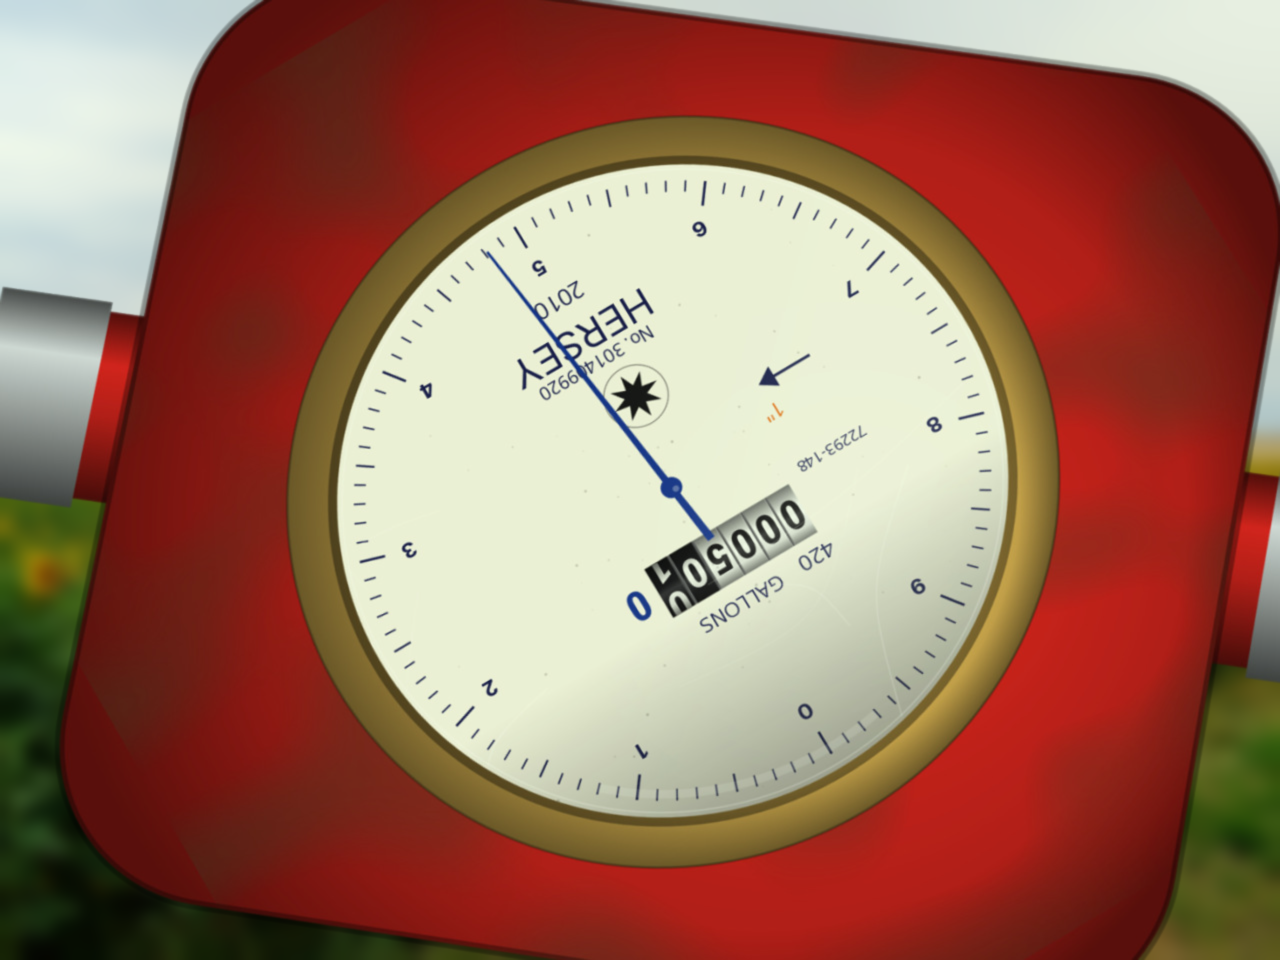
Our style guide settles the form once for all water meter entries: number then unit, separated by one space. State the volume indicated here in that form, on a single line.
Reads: 5004.8 gal
